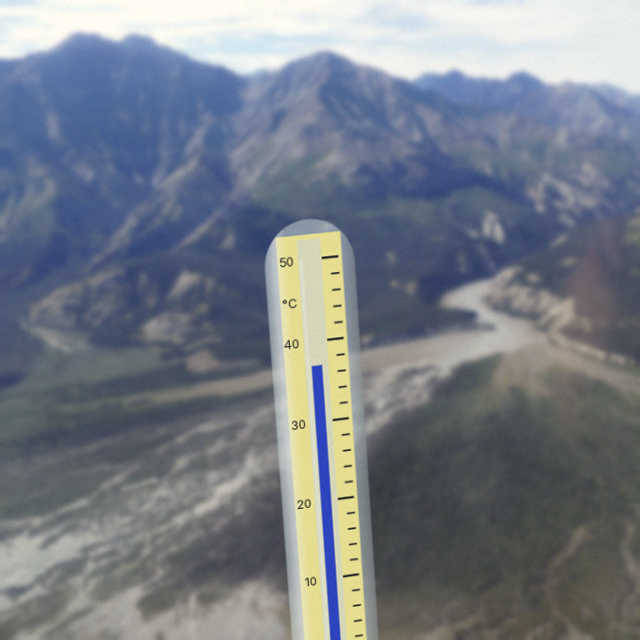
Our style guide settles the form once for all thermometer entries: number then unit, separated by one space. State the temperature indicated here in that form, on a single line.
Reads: 37 °C
